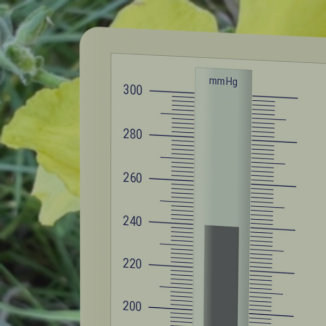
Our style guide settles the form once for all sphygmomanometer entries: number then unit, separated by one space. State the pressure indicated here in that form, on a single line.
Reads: 240 mmHg
